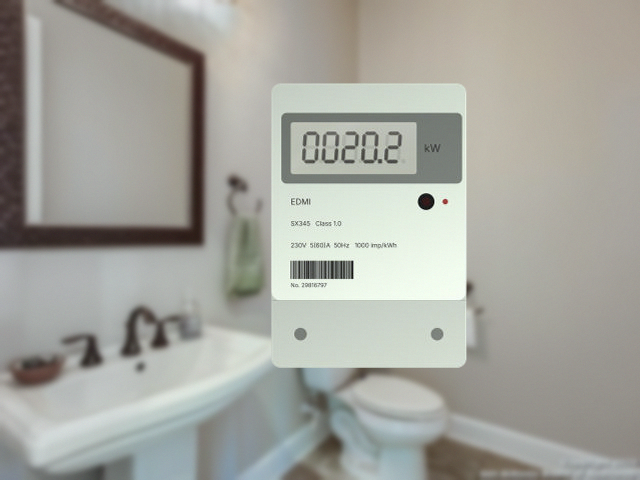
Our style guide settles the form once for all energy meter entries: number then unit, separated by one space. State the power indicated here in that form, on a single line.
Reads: 20.2 kW
